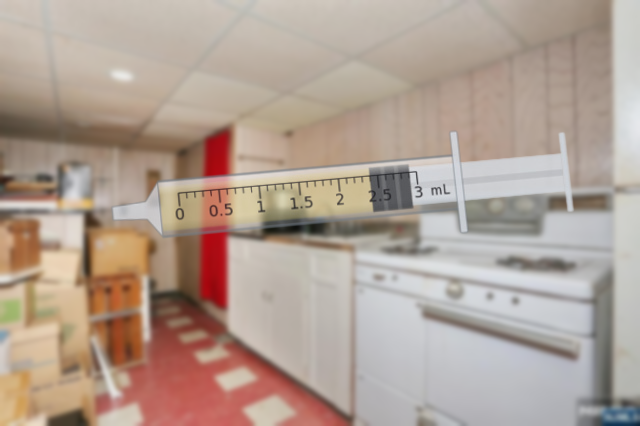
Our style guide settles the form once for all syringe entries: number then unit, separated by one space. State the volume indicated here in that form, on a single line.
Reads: 2.4 mL
